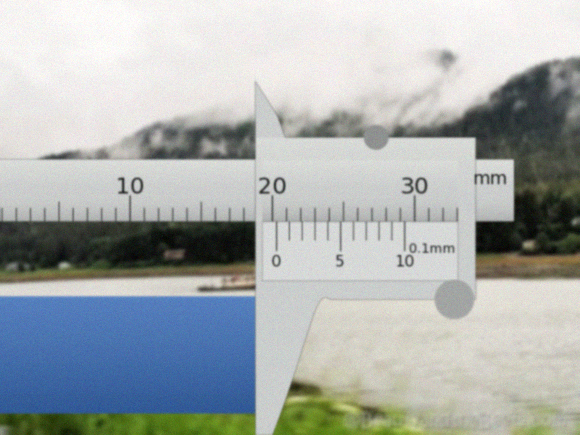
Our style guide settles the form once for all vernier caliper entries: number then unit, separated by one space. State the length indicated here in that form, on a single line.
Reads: 20.3 mm
